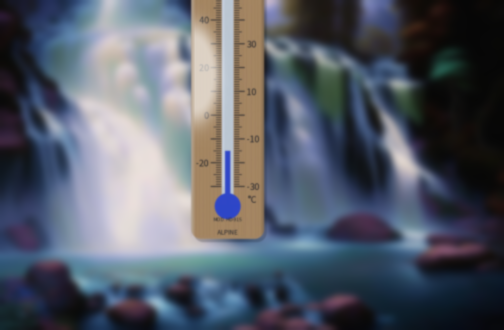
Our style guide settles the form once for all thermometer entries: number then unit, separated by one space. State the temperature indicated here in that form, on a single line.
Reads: -15 °C
